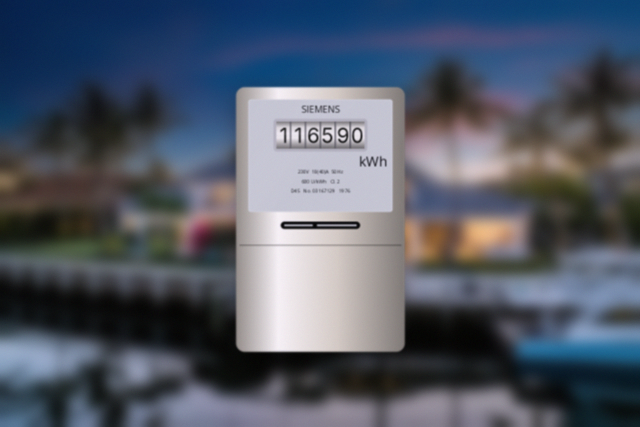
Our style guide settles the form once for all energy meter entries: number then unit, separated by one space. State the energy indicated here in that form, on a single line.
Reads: 116590 kWh
